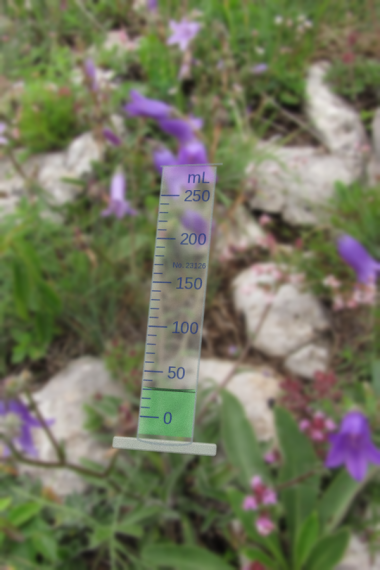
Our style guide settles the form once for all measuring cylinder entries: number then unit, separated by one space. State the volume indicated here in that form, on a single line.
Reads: 30 mL
